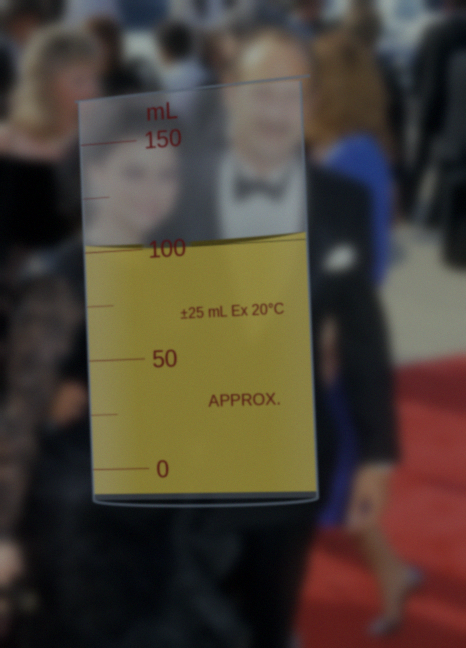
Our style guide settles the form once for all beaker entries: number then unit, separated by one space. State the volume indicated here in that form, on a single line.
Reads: 100 mL
